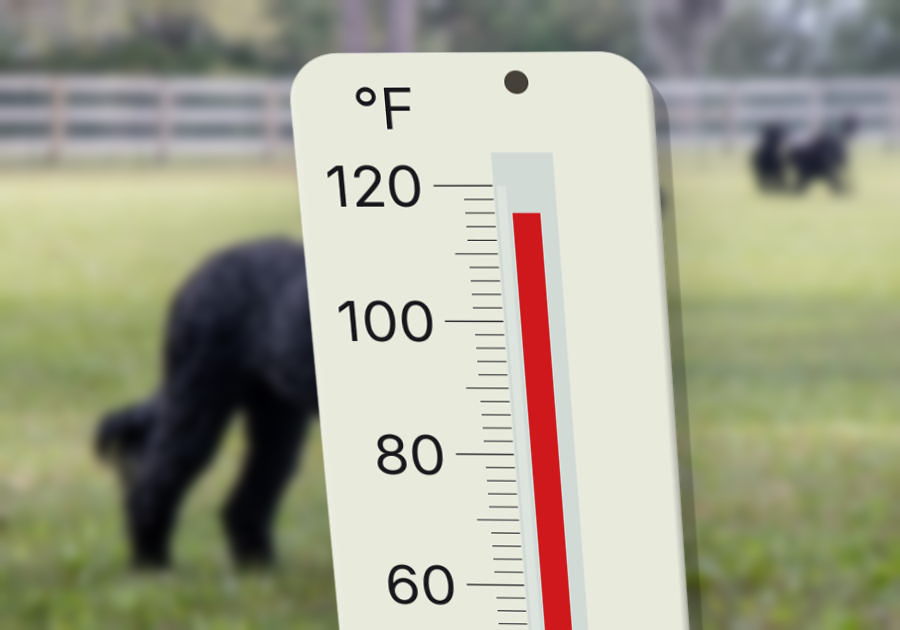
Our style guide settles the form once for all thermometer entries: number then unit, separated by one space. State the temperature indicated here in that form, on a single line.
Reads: 116 °F
